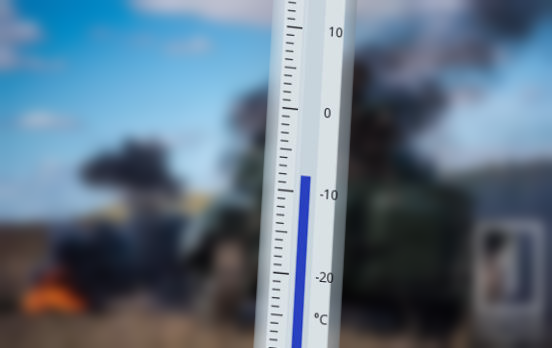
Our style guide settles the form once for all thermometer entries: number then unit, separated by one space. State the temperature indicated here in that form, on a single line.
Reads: -8 °C
